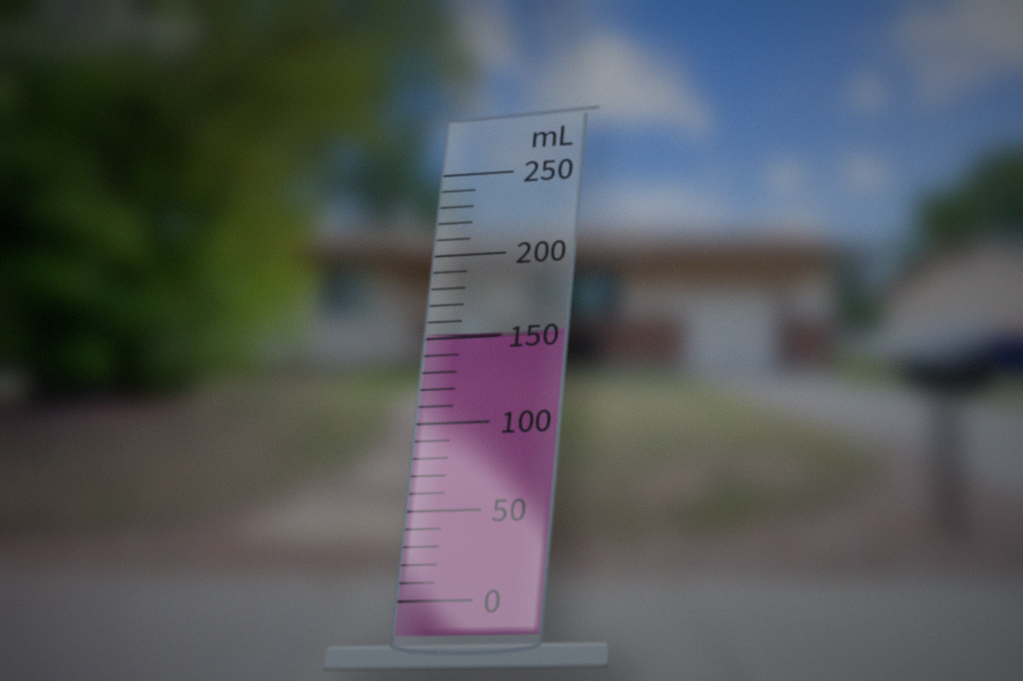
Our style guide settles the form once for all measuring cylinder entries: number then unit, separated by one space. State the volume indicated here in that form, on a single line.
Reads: 150 mL
